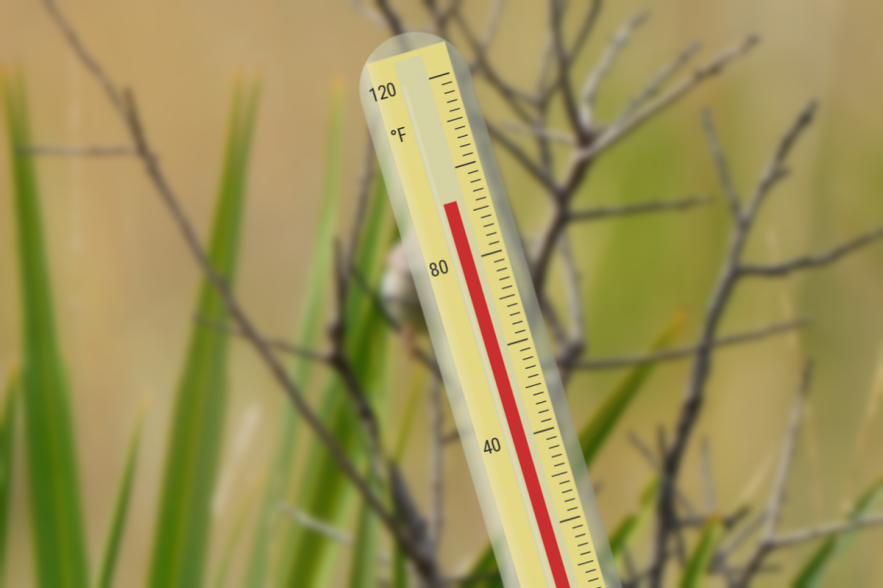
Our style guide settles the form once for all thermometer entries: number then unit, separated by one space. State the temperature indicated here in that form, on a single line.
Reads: 93 °F
